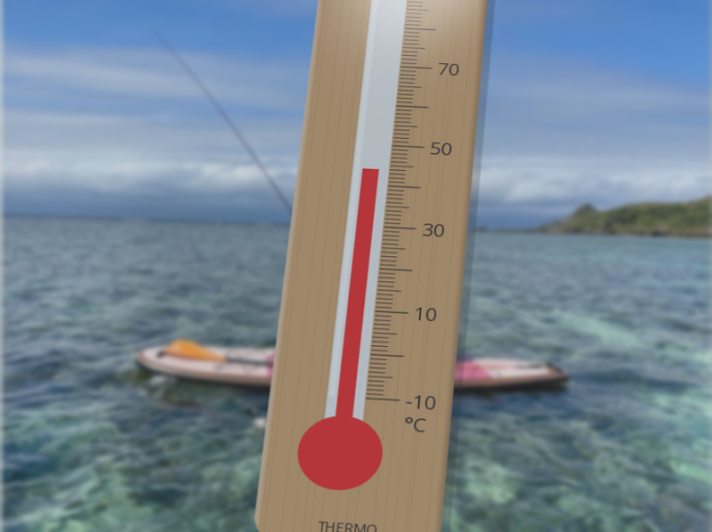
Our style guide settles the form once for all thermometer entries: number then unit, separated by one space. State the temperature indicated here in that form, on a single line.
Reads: 44 °C
